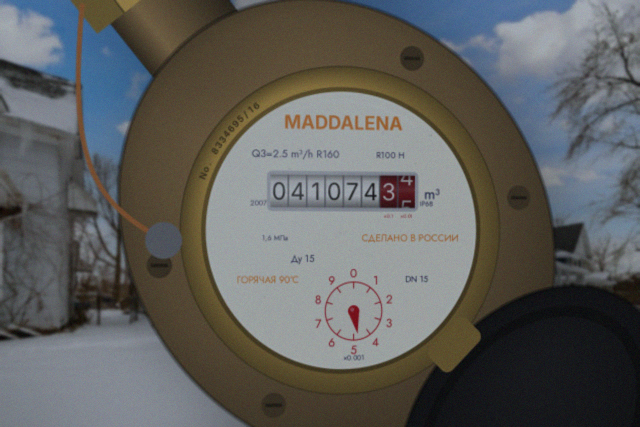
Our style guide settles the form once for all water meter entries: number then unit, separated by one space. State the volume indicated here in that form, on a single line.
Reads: 41074.344 m³
